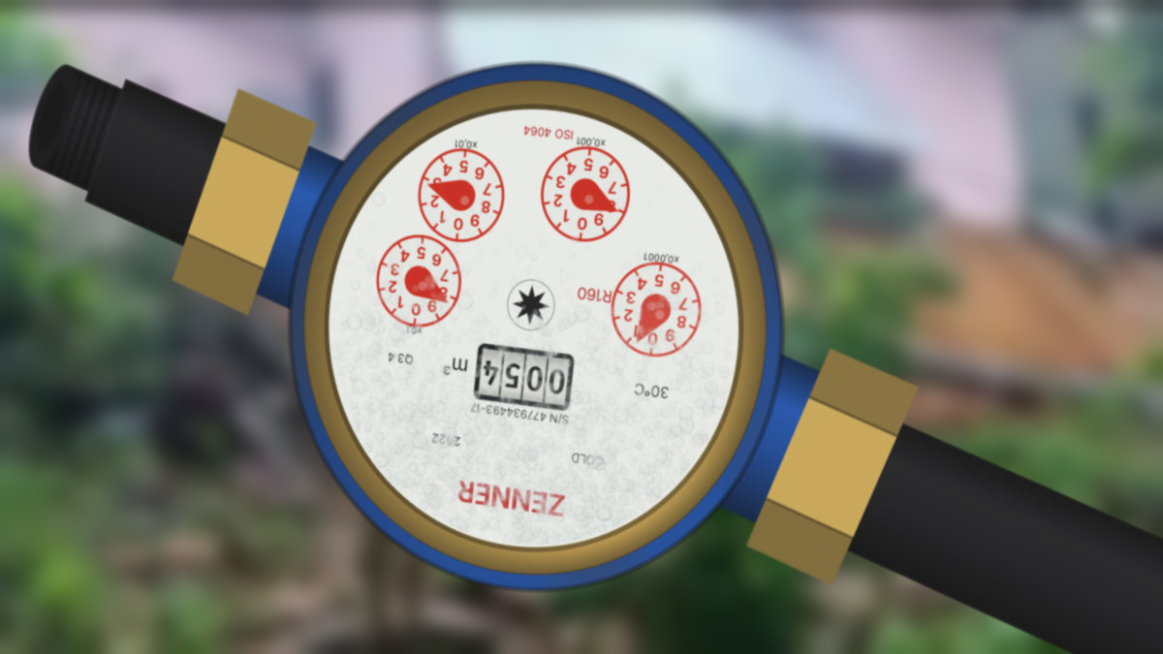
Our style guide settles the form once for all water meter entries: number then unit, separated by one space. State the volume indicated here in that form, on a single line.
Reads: 54.8280 m³
